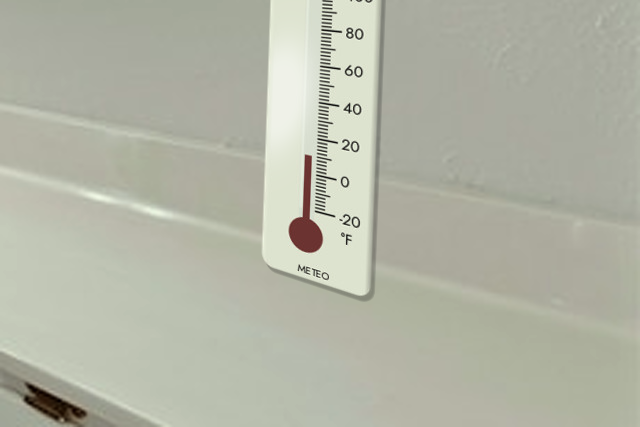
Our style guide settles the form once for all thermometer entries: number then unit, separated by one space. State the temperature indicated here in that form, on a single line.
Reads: 10 °F
